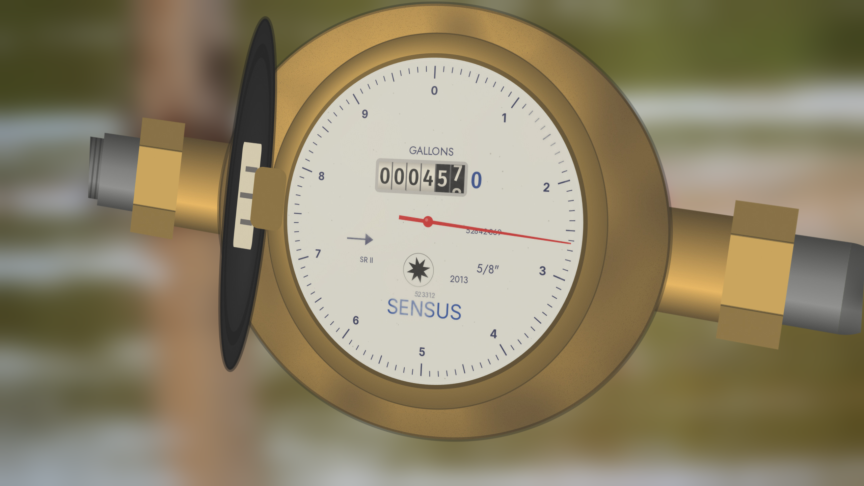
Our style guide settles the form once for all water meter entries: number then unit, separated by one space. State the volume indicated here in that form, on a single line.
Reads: 4572.6 gal
